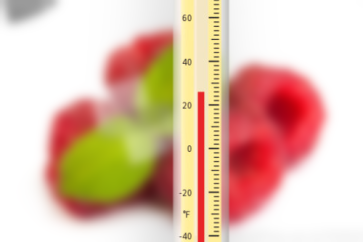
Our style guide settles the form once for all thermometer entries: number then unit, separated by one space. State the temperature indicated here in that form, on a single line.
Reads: 26 °F
